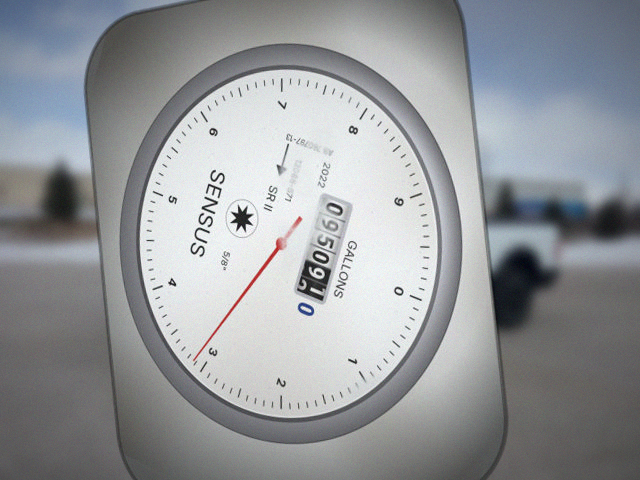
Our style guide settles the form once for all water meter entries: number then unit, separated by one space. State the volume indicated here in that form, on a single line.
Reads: 950913.1 gal
